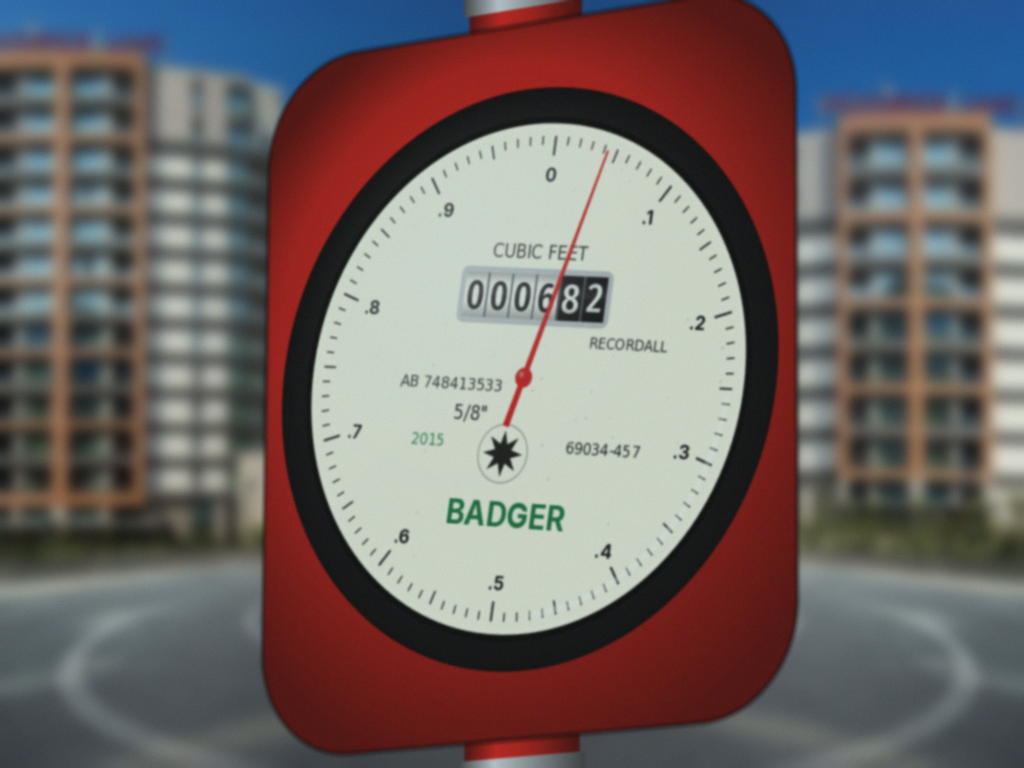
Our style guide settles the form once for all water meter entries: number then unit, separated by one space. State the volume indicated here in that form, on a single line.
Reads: 682.04 ft³
